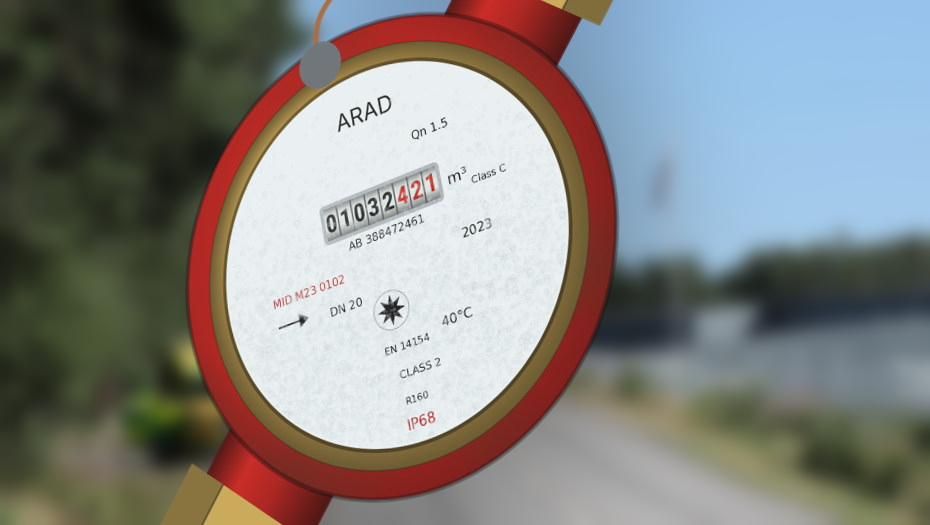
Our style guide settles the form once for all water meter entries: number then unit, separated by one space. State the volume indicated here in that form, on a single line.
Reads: 1032.421 m³
